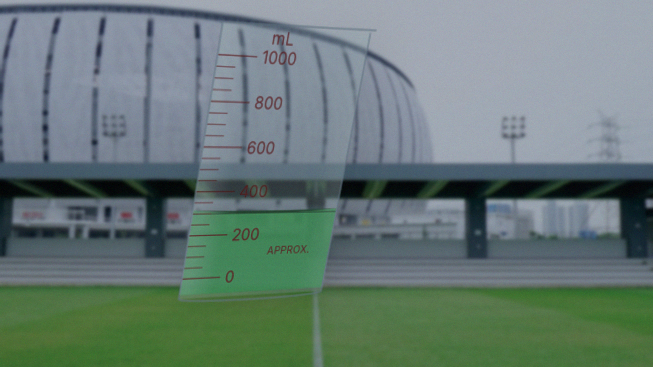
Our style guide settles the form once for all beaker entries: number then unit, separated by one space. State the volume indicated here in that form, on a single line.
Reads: 300 mL
